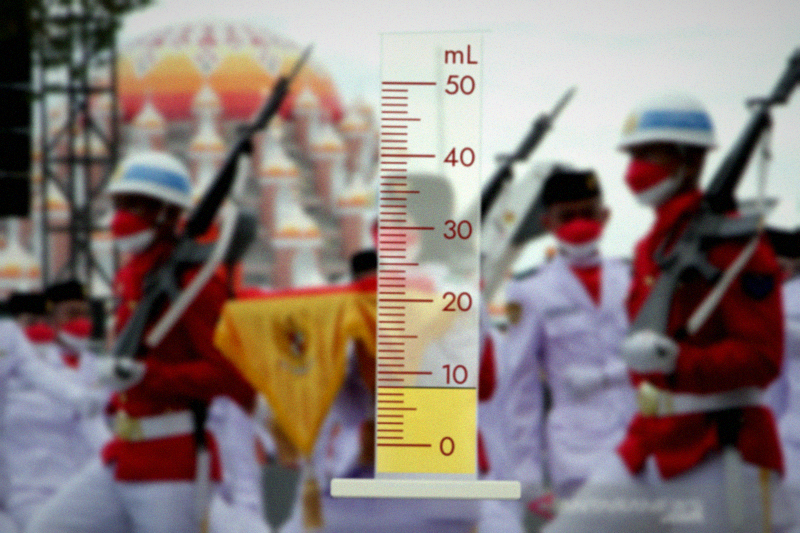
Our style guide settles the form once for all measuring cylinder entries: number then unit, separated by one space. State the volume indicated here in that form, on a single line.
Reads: 8 mL
